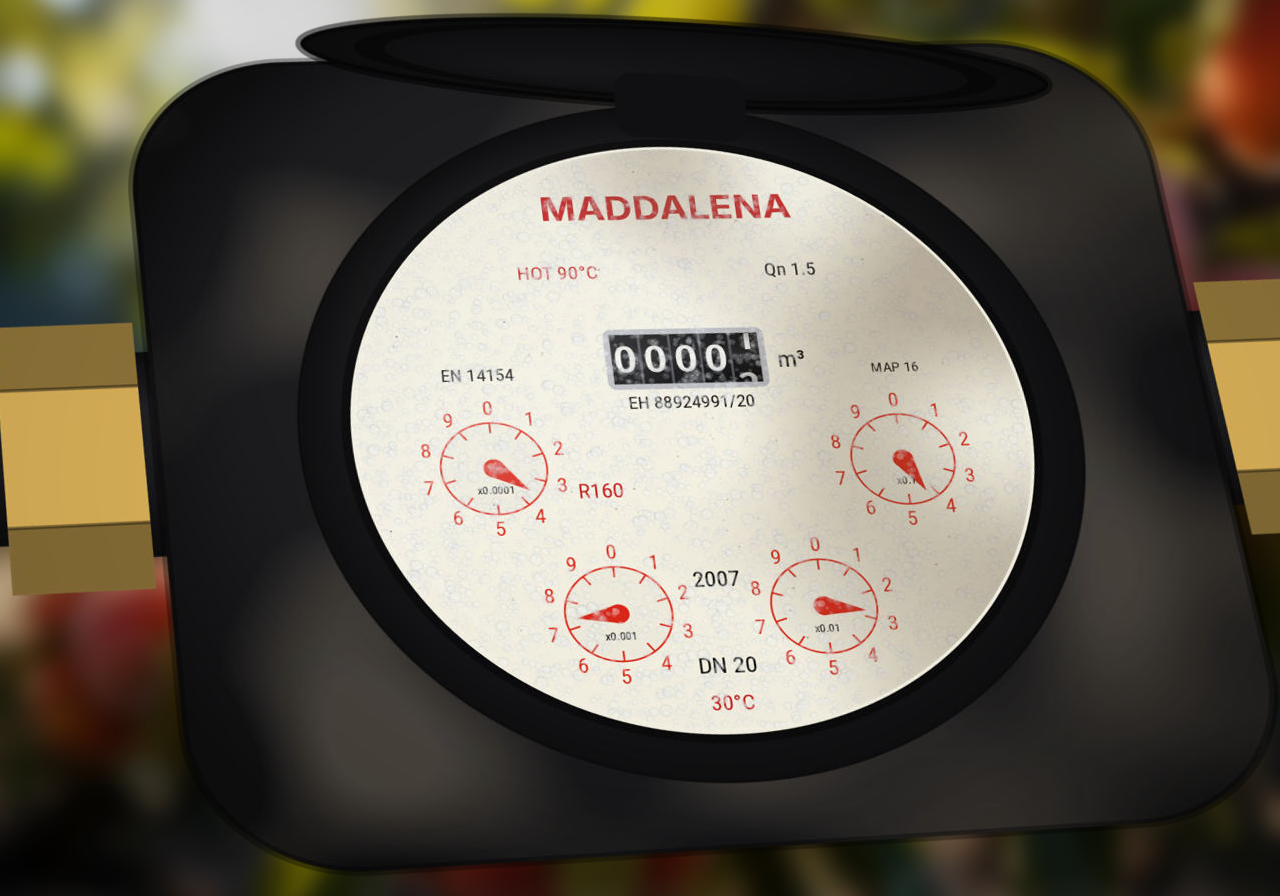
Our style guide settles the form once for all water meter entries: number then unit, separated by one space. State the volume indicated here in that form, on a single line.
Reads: 1.4273 m³
